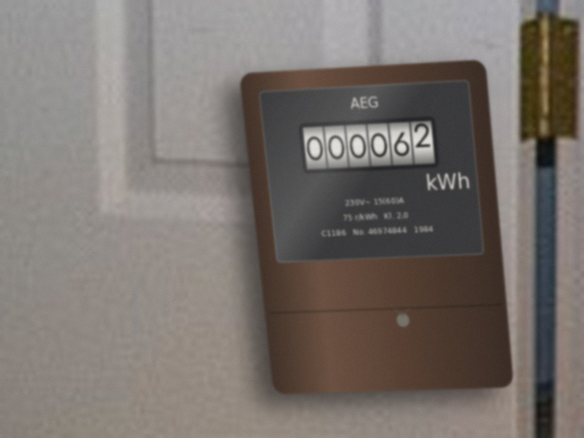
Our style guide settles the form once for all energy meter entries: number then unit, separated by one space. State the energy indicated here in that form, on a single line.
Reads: 62 kWh
